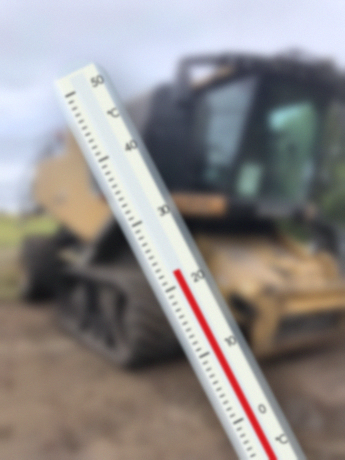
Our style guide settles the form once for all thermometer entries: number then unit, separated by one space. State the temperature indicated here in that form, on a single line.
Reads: 22 °C
